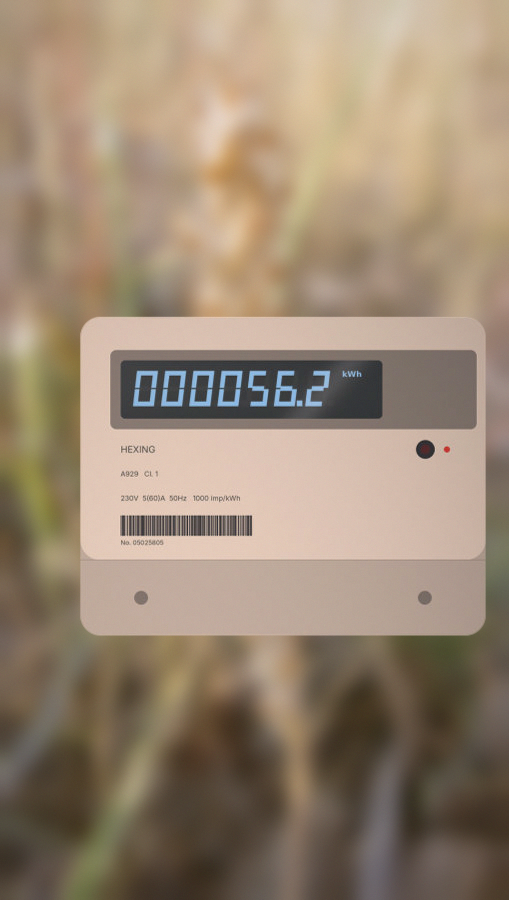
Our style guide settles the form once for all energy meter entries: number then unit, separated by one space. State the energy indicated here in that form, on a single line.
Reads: 56.2 kWh
